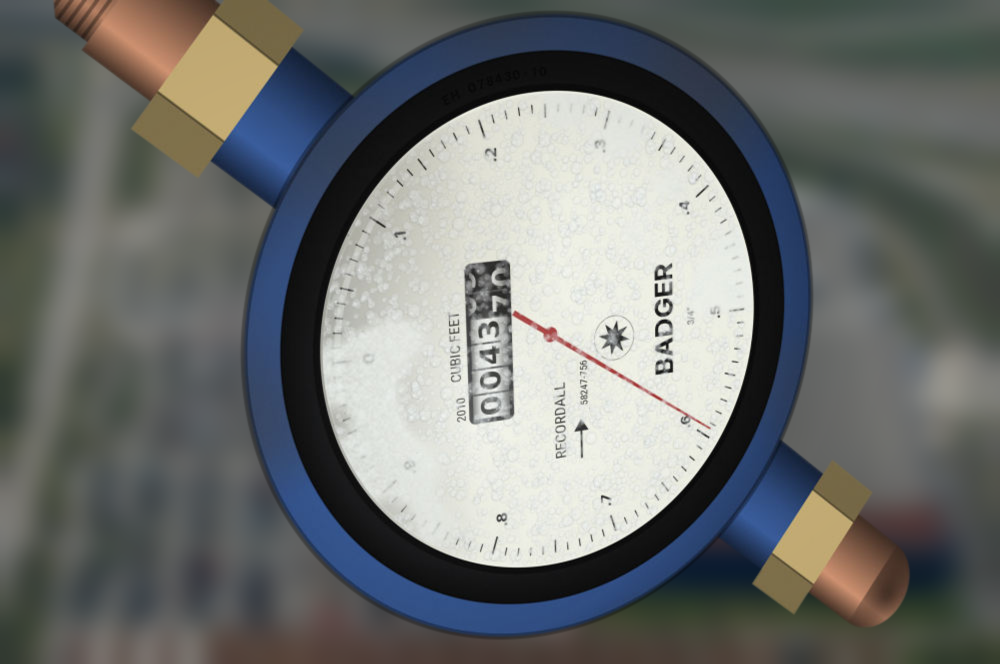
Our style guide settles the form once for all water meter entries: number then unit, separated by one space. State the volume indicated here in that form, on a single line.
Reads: 4369.59 ft³
